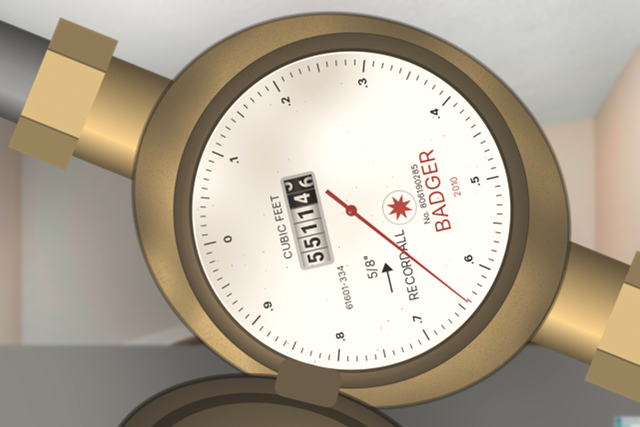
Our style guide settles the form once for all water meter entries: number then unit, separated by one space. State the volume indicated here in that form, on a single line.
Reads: 551145.64 ft³
